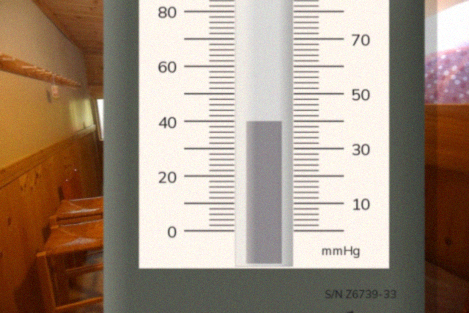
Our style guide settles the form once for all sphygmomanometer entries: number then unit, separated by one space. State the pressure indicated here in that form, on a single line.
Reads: 40 mmHg
